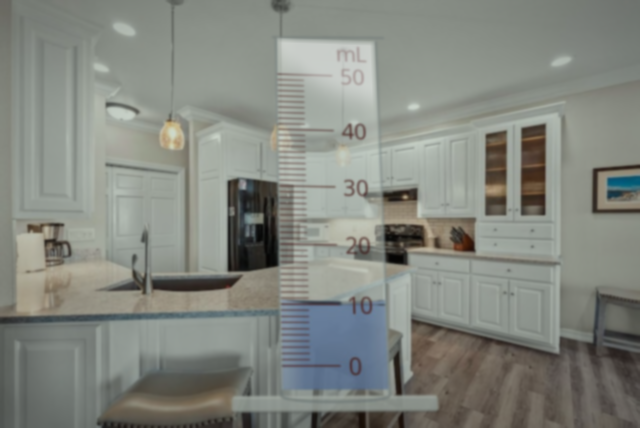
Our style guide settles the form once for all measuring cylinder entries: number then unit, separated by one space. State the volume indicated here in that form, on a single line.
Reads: 10 mL
